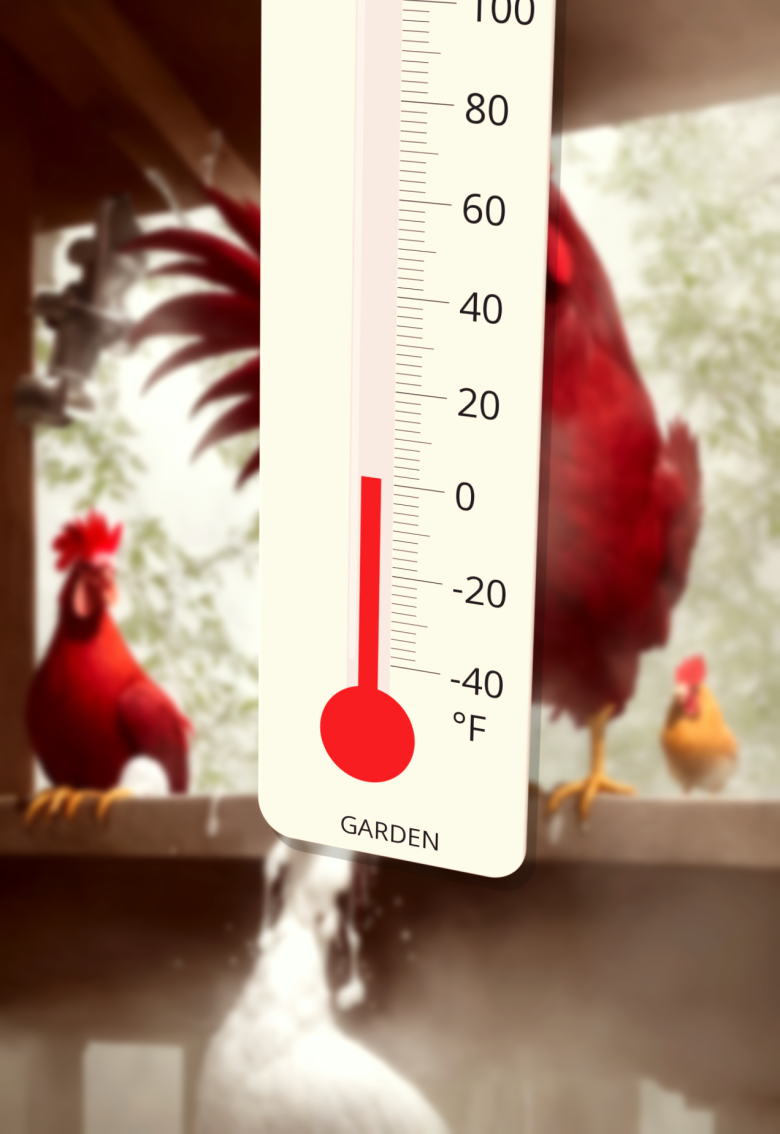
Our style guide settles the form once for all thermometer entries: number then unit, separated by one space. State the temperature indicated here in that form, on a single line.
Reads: 1 °F
